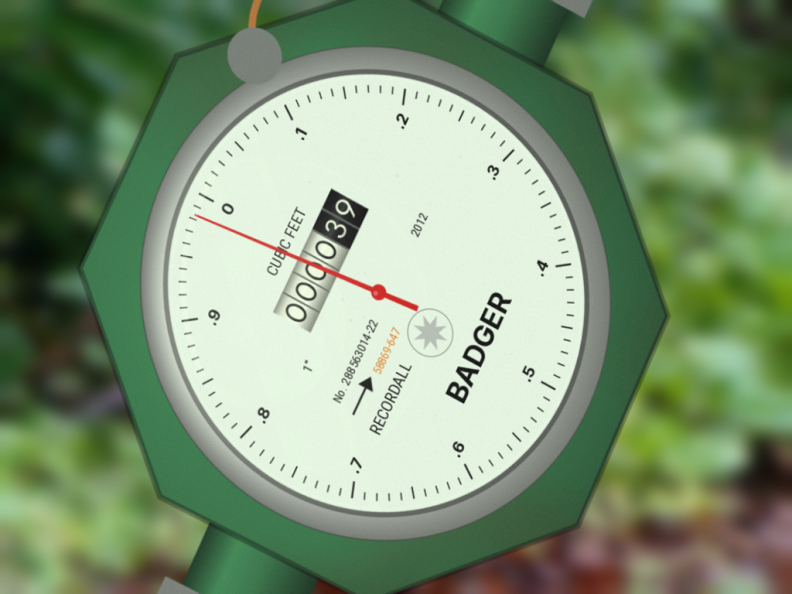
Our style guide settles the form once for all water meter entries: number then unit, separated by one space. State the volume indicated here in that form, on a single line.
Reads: 38.98 ft³
